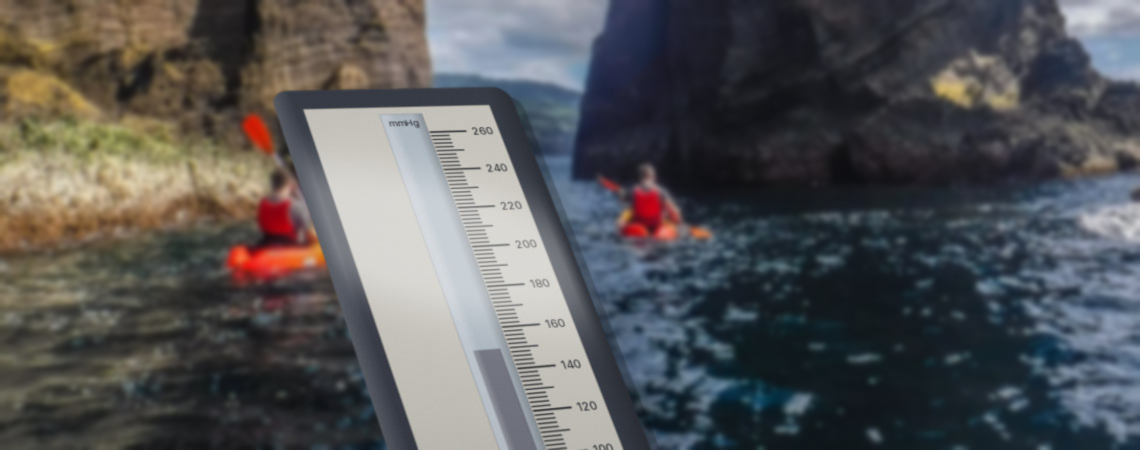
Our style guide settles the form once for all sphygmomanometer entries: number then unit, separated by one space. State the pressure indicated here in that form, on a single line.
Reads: 150 mmHg
